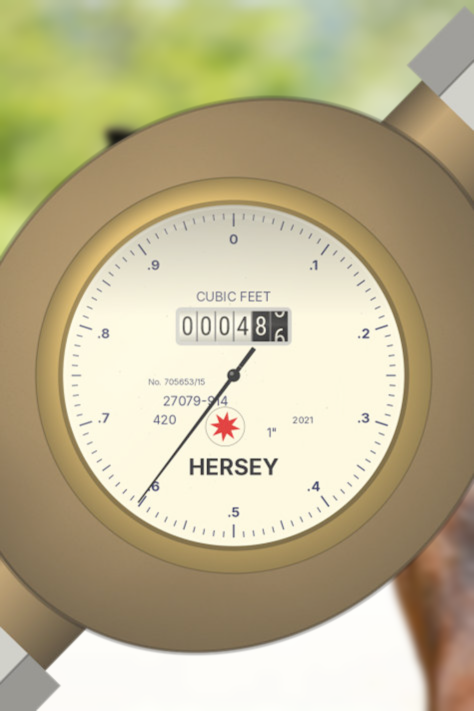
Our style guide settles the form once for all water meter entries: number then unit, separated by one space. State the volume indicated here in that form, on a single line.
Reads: 485.60 ft³
